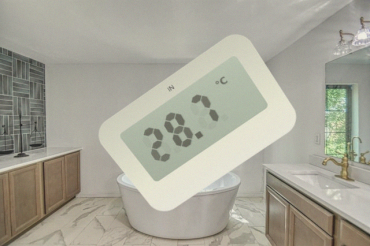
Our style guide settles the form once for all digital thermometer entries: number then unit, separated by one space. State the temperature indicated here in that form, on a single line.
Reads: 28.7 °C
